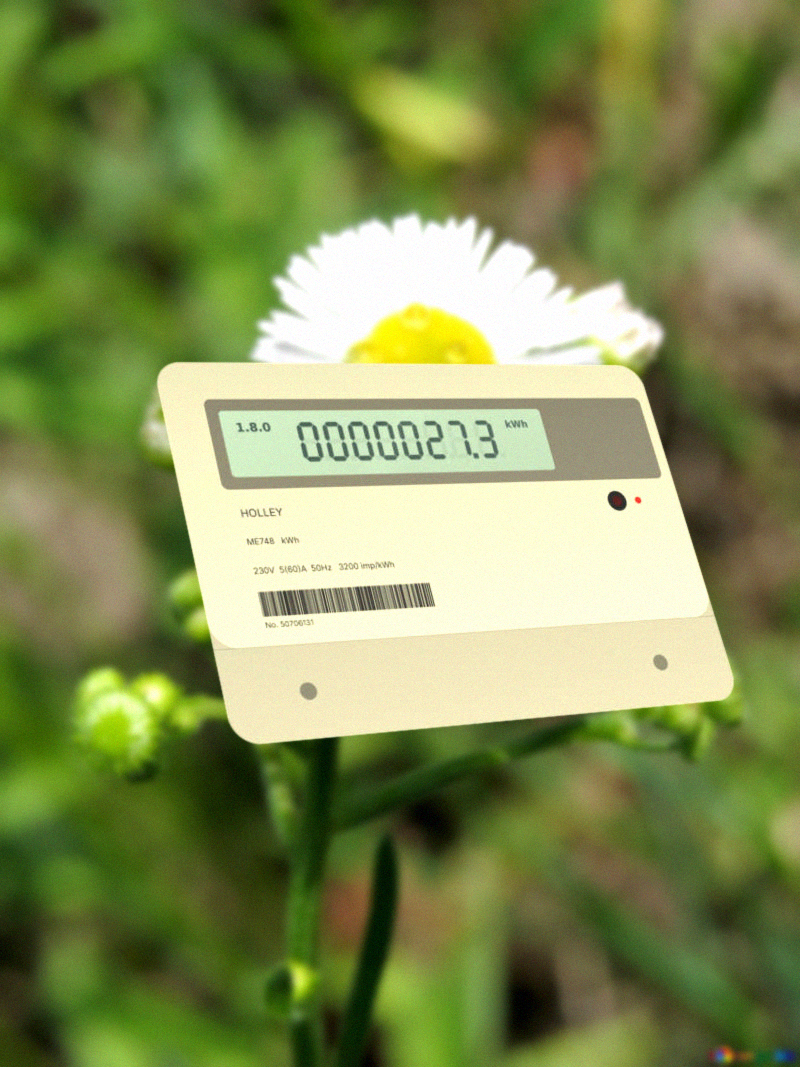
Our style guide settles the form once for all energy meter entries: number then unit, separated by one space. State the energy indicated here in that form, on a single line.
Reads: 27.3 kWh
